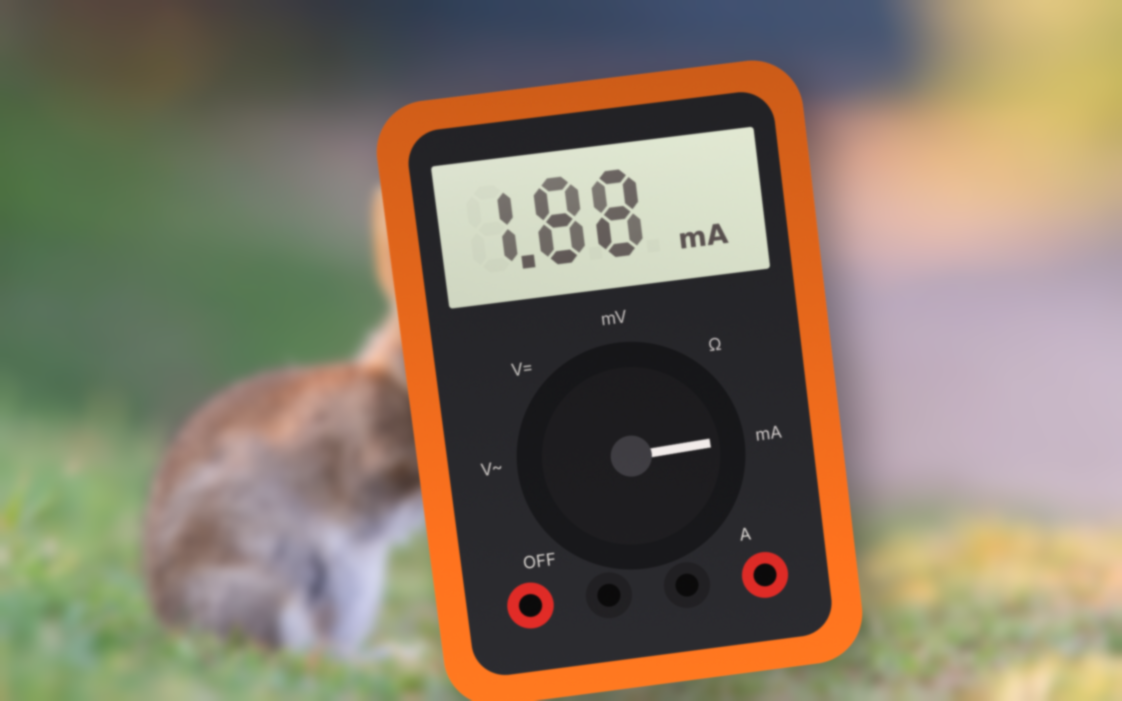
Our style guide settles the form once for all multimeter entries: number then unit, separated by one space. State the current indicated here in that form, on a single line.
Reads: 1.88 mA
